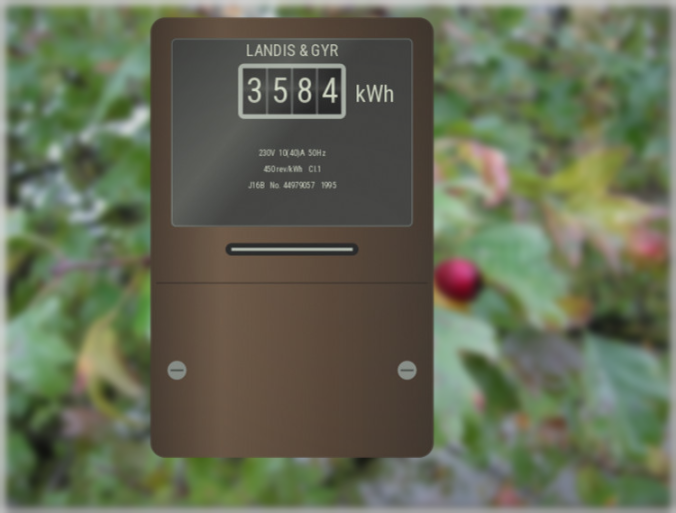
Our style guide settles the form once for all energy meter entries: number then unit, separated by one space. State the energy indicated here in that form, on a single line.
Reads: 3584 kWh
